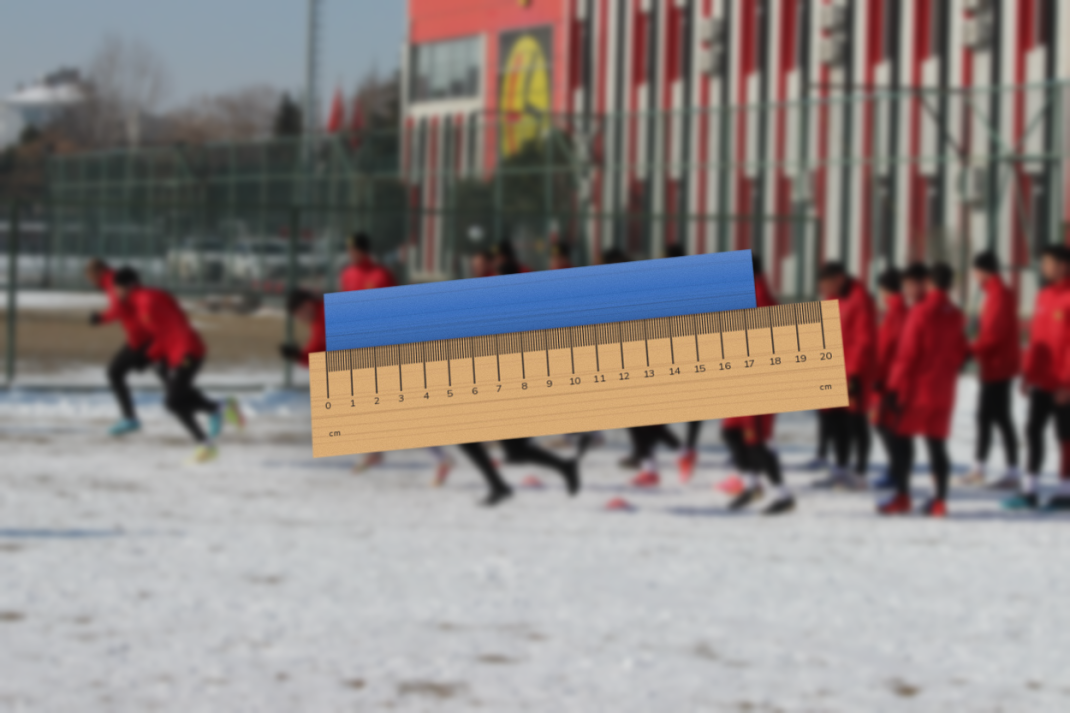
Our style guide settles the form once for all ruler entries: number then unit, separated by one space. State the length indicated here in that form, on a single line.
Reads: 17.5 cm
